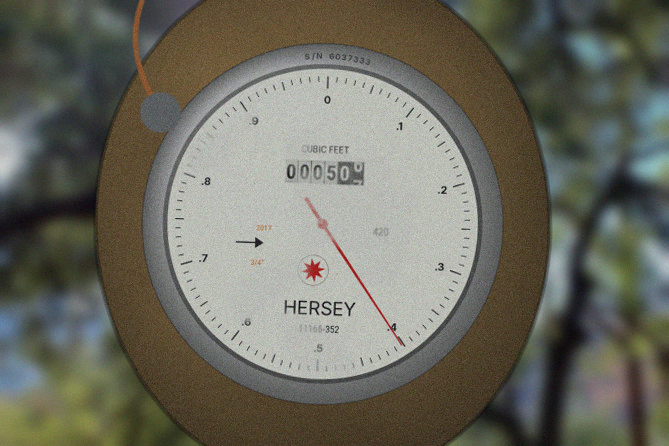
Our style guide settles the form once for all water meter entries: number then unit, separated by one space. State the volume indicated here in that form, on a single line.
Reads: 506.40 ft³
